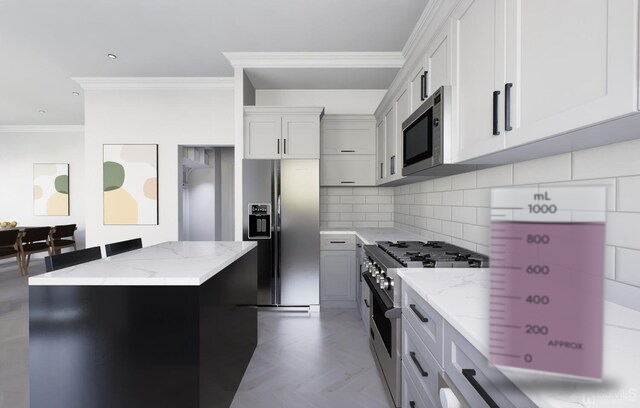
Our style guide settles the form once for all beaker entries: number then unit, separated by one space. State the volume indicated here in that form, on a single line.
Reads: 900 mL
